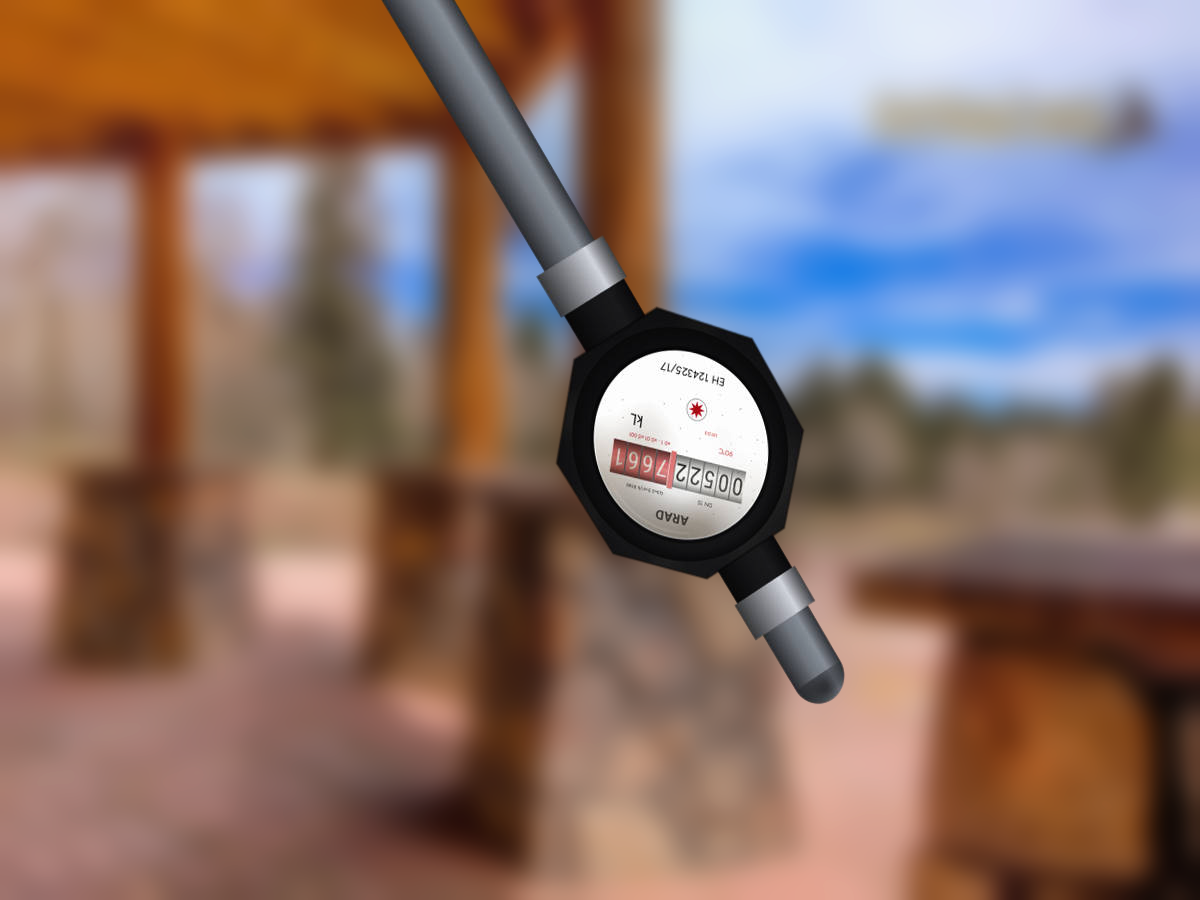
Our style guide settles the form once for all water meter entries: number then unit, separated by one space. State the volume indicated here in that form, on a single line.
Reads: 522.7661 kL
